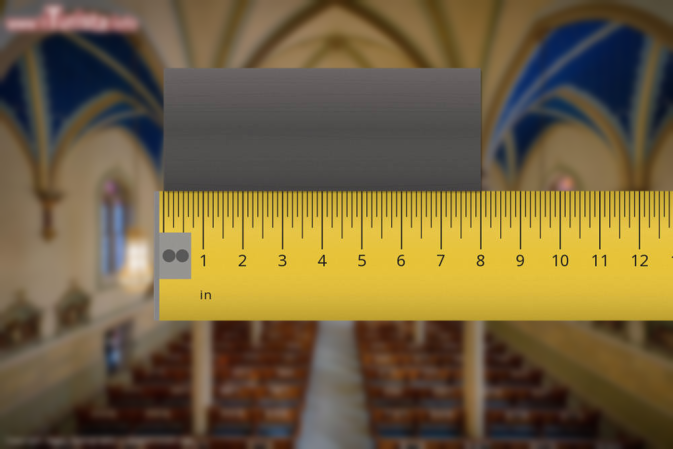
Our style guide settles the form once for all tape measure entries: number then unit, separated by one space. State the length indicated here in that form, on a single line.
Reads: 8 in
